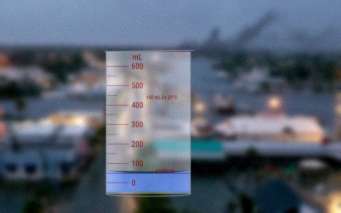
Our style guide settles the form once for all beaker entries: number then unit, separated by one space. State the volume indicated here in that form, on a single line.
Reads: 50 mL
